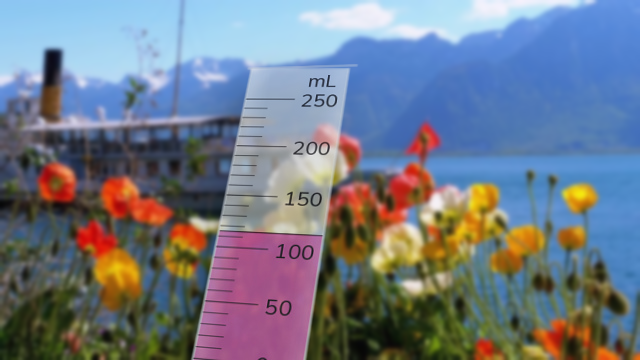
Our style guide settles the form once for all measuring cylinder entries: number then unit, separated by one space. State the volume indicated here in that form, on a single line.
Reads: 115 mL
